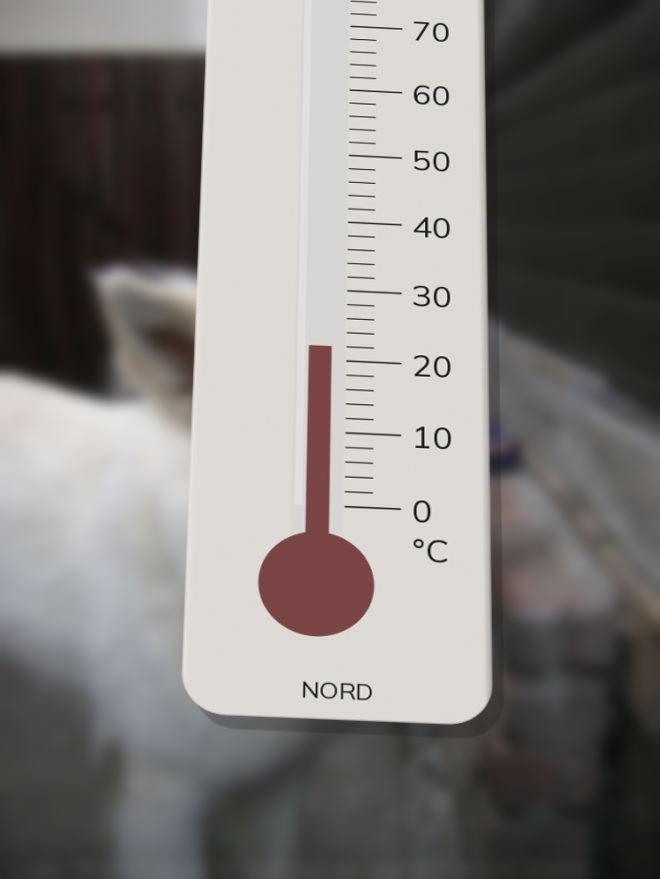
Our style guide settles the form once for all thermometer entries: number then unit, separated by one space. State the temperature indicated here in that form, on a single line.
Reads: 22 °C
